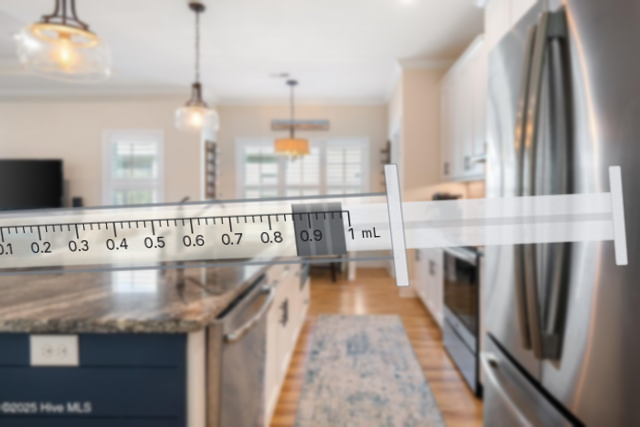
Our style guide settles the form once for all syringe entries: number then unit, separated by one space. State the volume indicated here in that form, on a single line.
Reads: 0.86 mL
